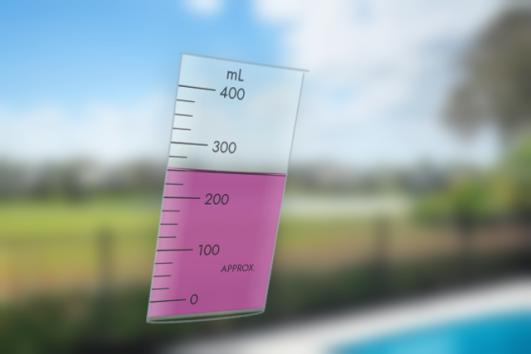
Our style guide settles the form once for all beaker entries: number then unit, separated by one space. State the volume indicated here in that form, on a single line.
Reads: 250 mL
